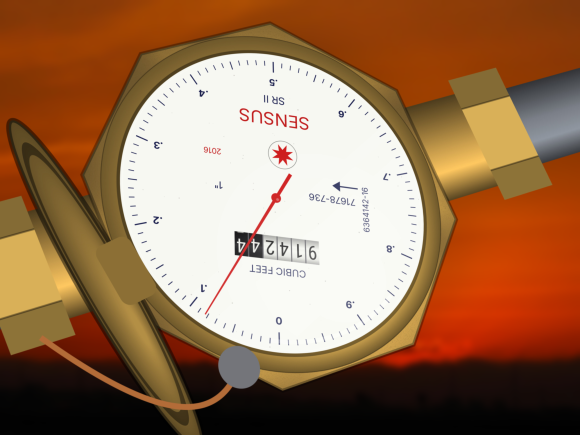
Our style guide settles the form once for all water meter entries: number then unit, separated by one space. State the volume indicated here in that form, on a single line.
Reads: 914244.08 ft³
